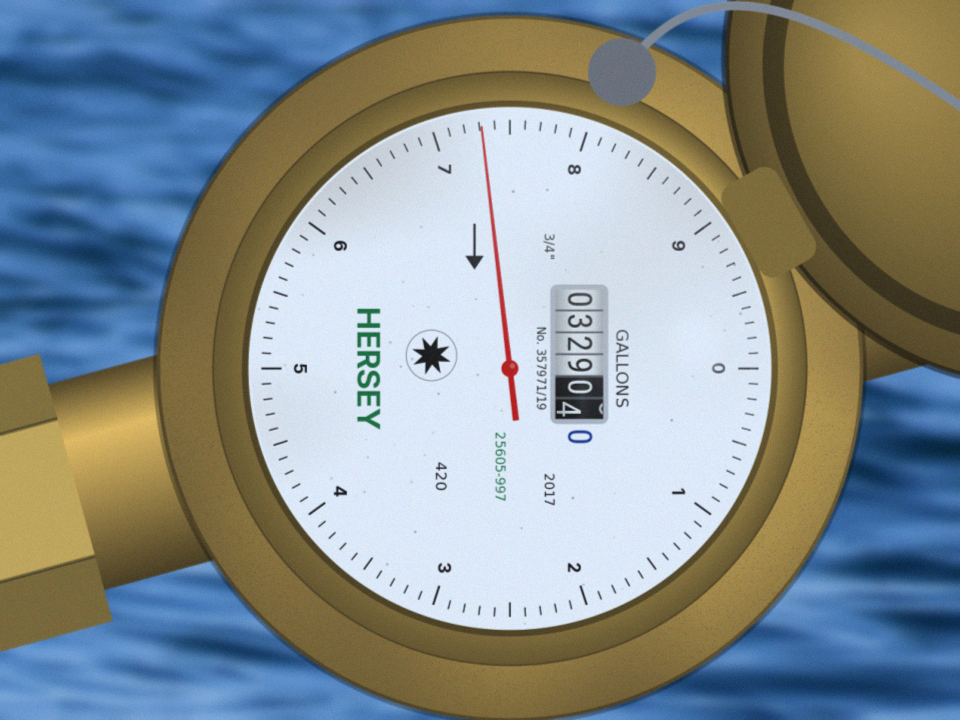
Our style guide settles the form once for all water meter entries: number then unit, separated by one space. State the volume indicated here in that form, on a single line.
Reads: 329037.3 gal
